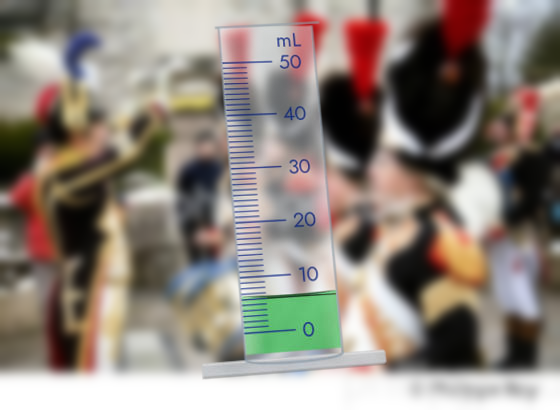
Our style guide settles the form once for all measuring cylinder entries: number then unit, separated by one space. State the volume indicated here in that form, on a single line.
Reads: 6 mL
